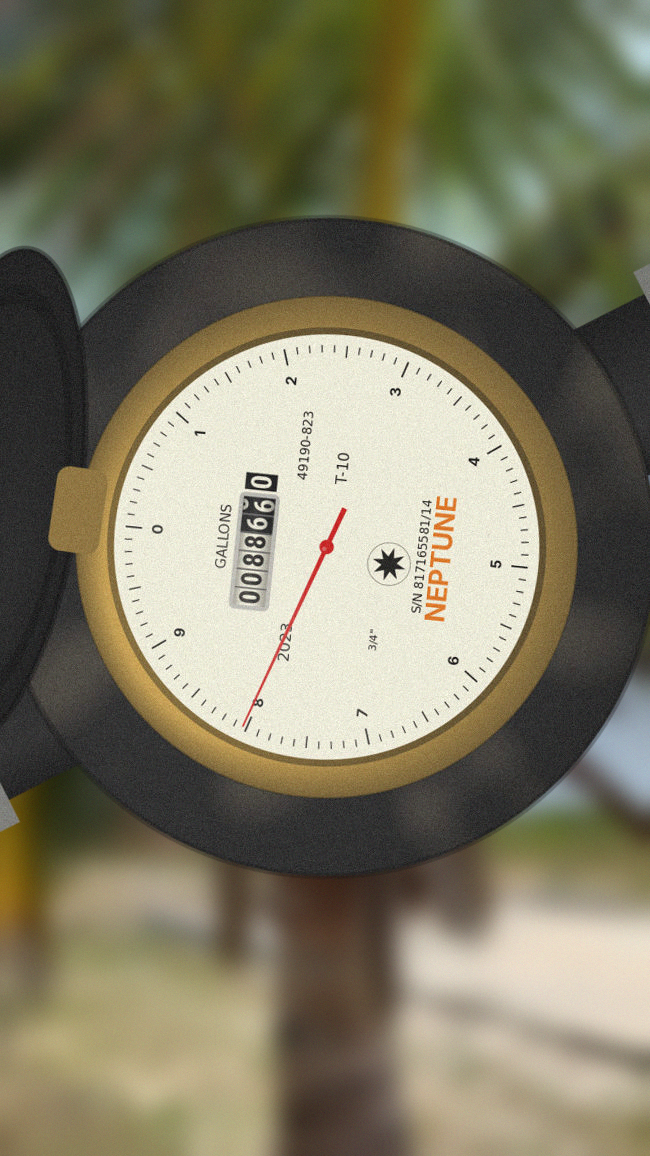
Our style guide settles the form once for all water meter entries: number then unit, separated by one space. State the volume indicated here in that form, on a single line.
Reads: 88658.0 gal
